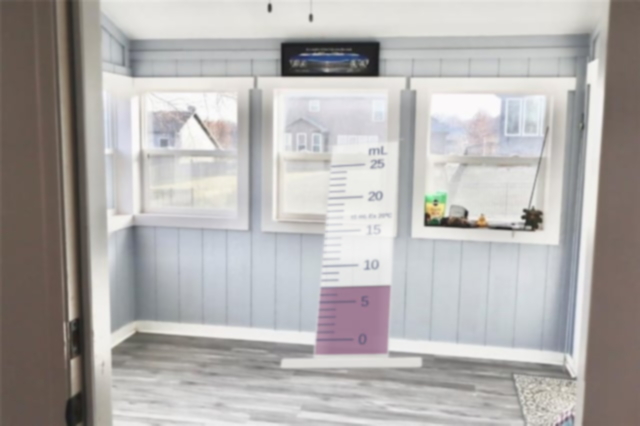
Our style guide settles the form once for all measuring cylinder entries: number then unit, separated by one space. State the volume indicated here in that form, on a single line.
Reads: 7 mL
